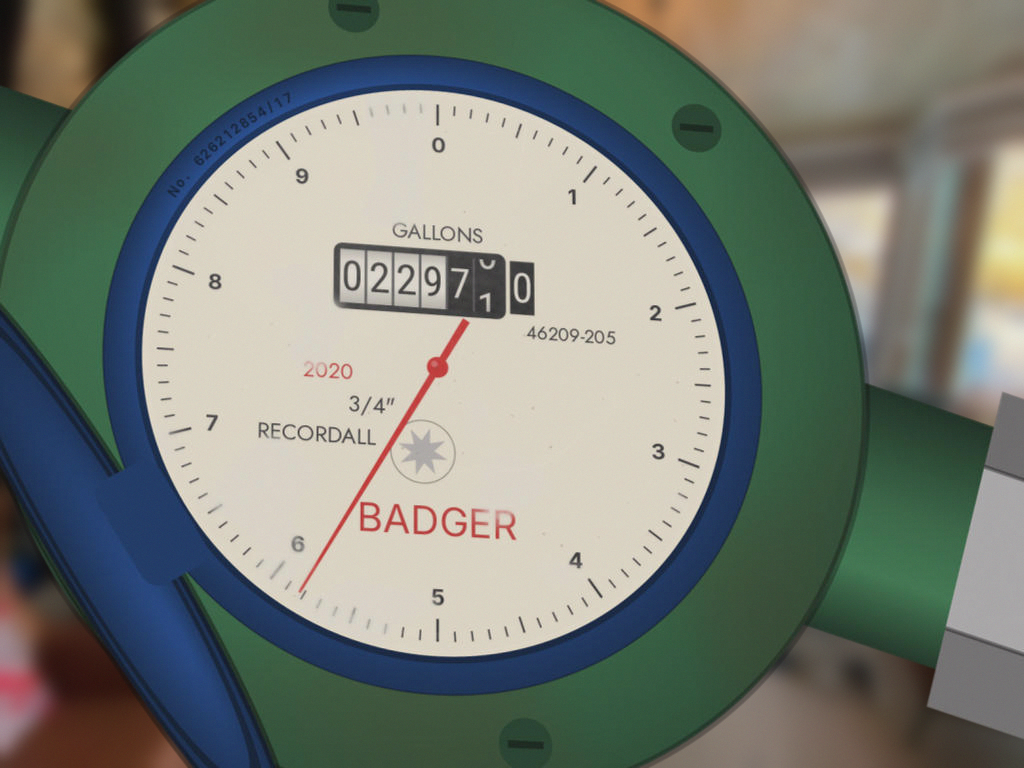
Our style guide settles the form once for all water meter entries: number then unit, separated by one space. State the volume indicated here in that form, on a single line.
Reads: 229705.8 gal
